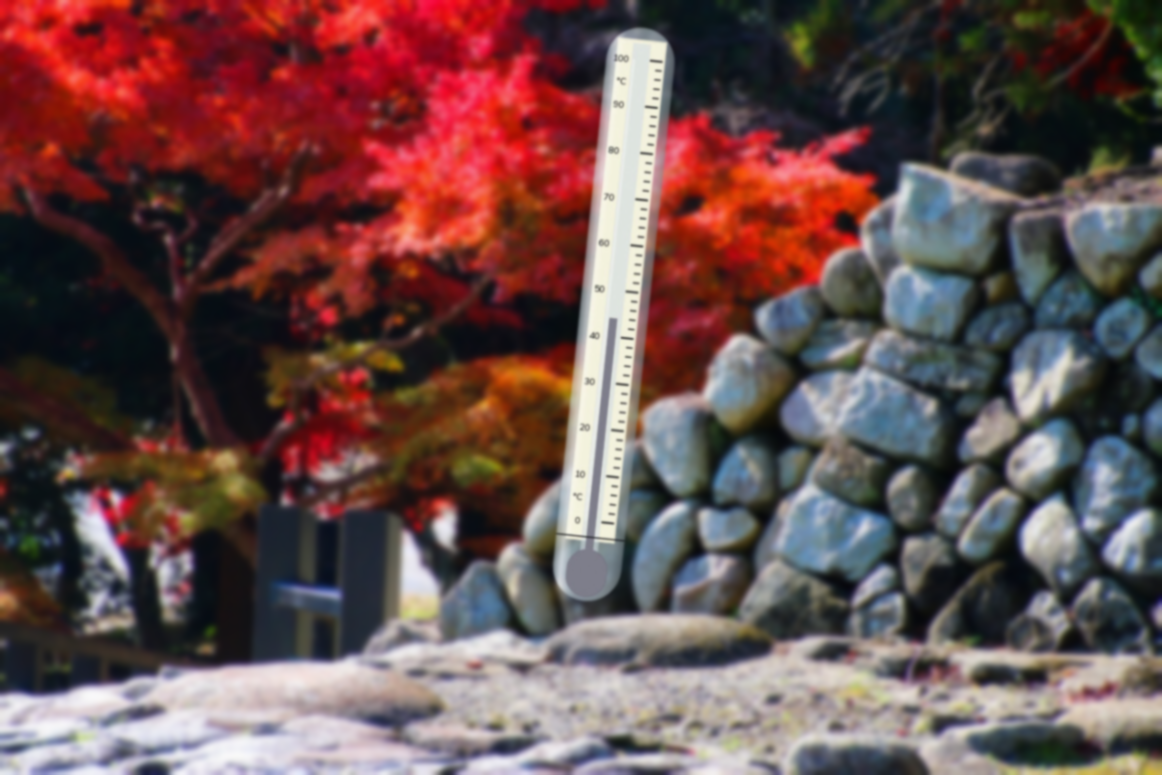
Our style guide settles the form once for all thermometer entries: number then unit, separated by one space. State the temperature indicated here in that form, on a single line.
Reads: 44 °C
